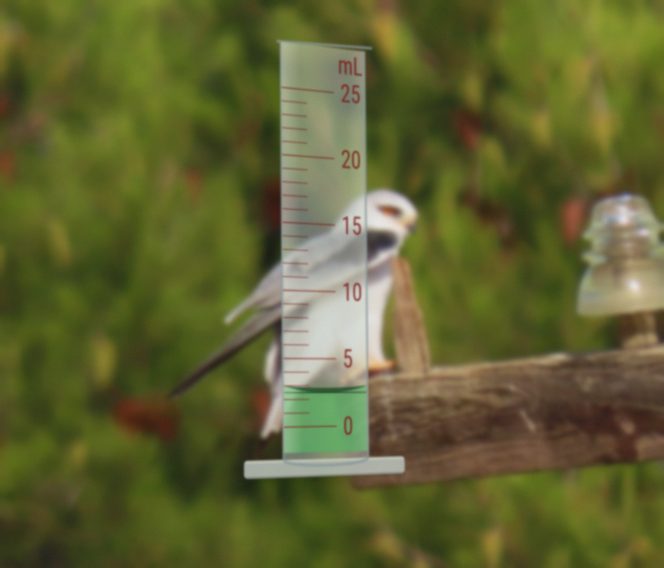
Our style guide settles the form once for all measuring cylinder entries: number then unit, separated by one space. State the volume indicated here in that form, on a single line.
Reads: 2.5 mL
